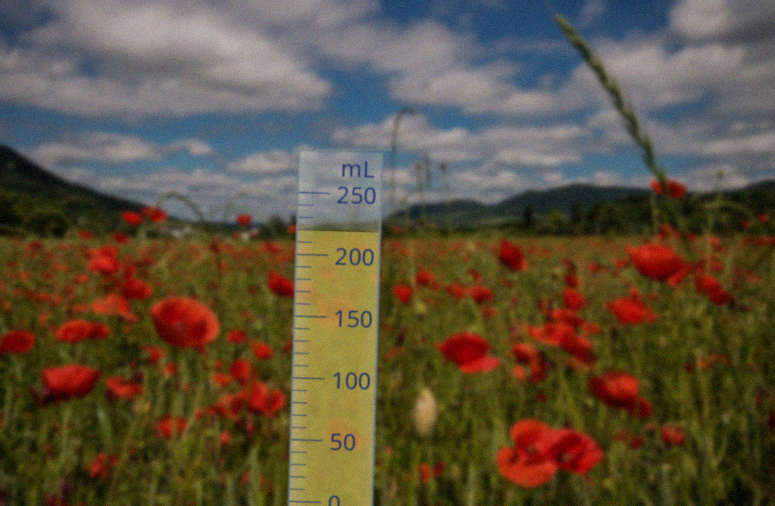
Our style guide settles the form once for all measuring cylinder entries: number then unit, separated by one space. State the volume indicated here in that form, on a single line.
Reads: 220 mL
